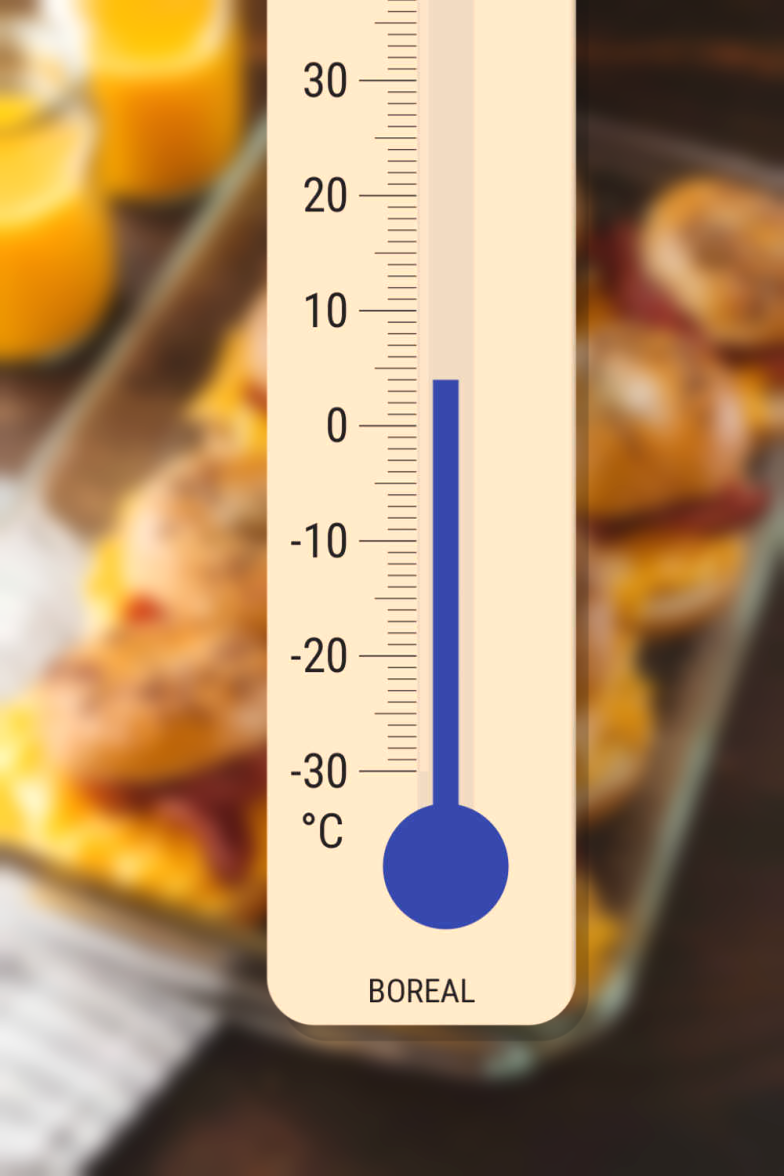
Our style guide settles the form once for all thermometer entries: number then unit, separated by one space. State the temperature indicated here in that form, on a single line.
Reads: 4 °C
